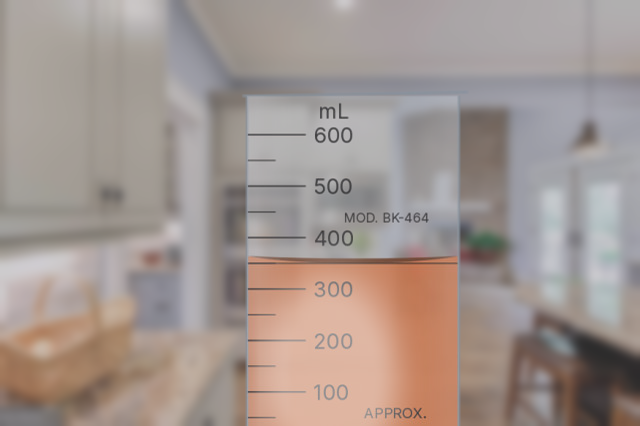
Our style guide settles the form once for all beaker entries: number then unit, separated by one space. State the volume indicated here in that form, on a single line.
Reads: 350 mL
